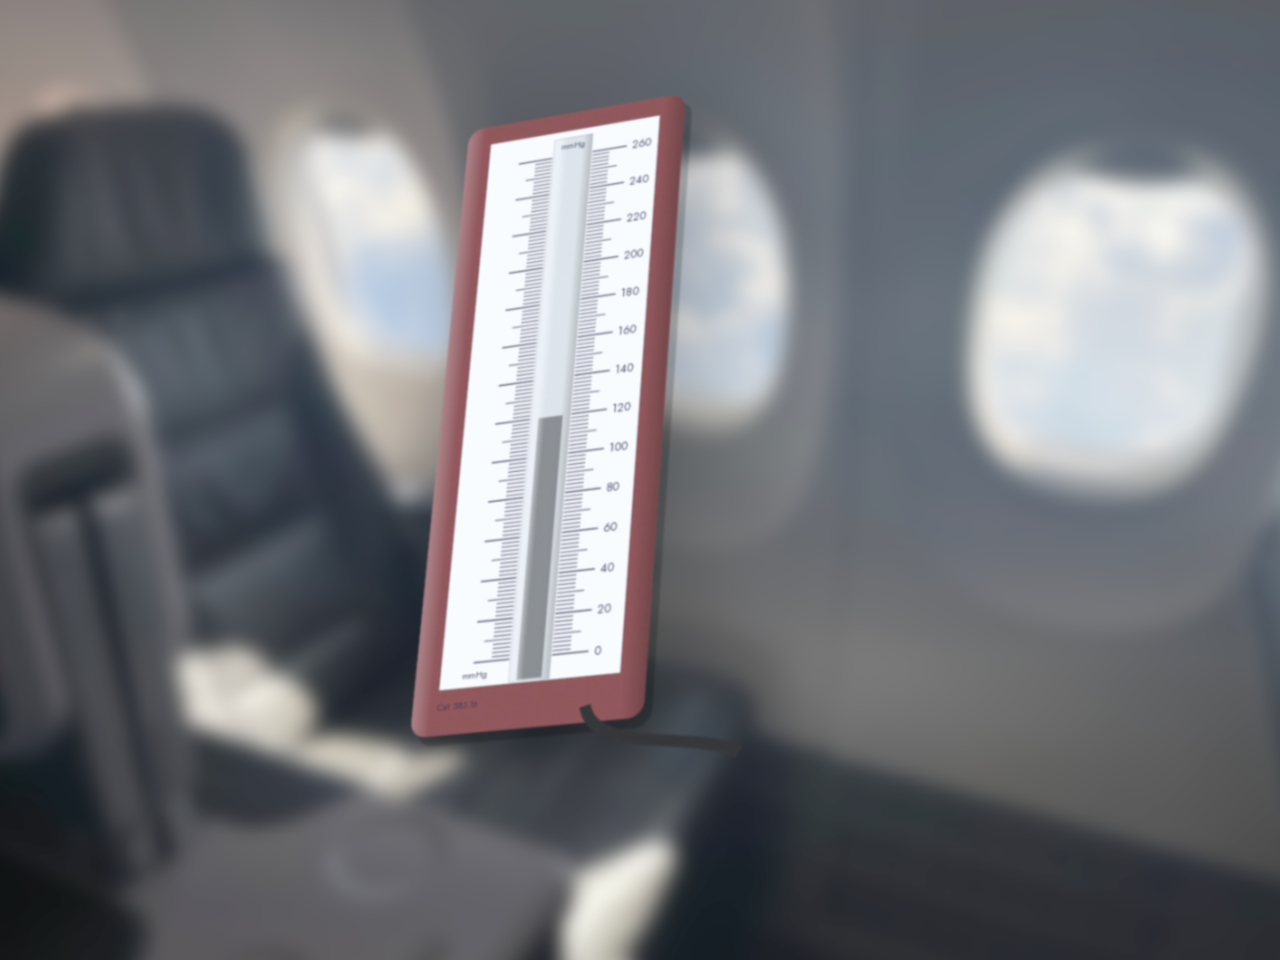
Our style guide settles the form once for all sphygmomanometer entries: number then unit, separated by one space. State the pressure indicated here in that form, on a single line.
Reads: 120 mmHg
